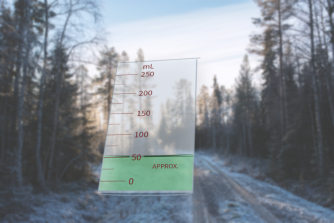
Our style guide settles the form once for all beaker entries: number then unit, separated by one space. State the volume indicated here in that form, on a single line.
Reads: 50 mL
